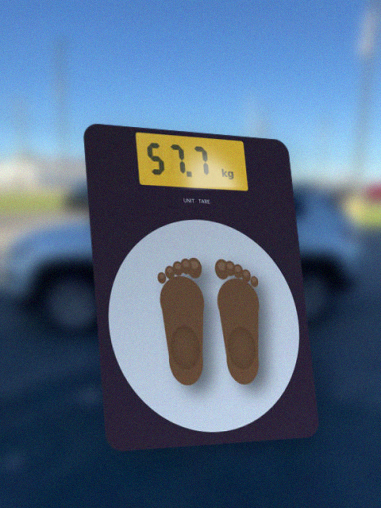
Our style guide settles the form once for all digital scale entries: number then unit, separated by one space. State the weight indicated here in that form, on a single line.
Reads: 57.7 kg
